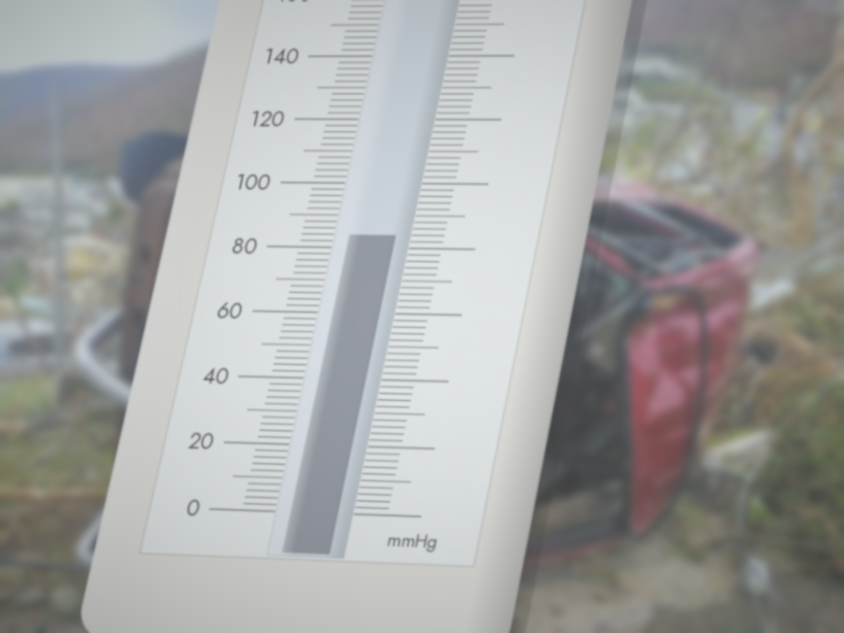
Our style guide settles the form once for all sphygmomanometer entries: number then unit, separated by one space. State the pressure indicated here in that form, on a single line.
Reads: 84 mmHg
